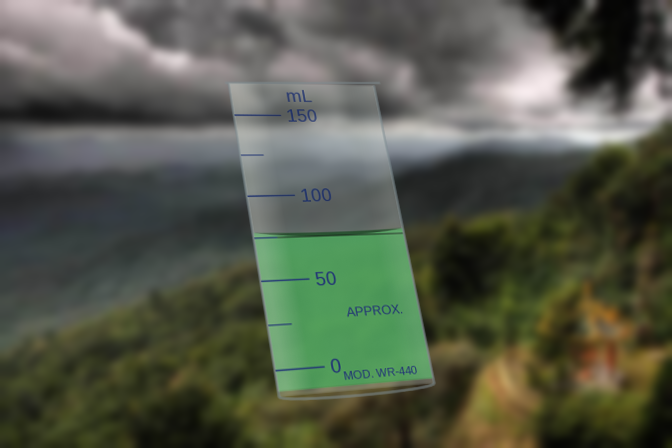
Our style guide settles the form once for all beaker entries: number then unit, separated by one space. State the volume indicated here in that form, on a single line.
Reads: 75 mL
